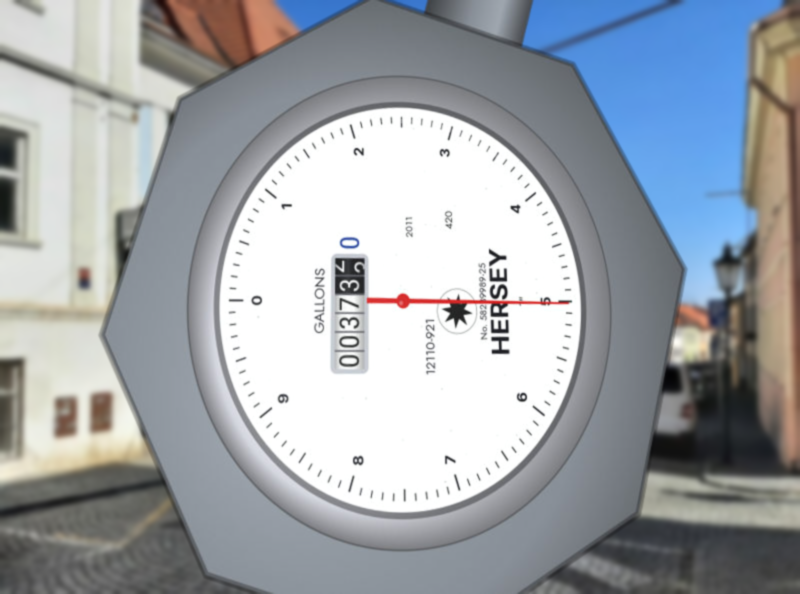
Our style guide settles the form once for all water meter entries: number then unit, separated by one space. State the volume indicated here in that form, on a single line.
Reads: 37325.0 gal
